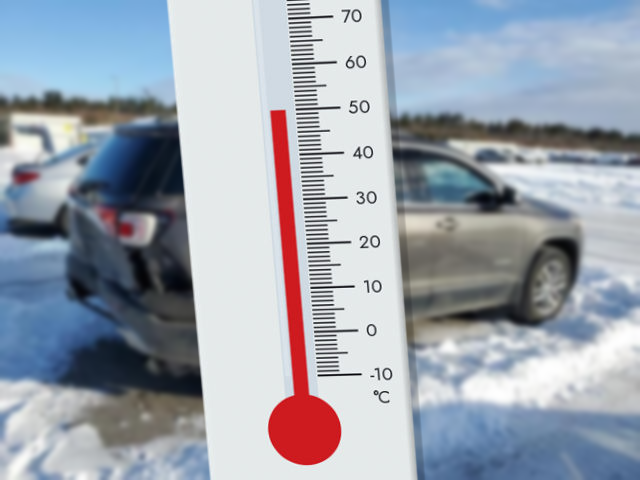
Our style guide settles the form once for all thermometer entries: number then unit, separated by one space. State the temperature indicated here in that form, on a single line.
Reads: 50 °C
